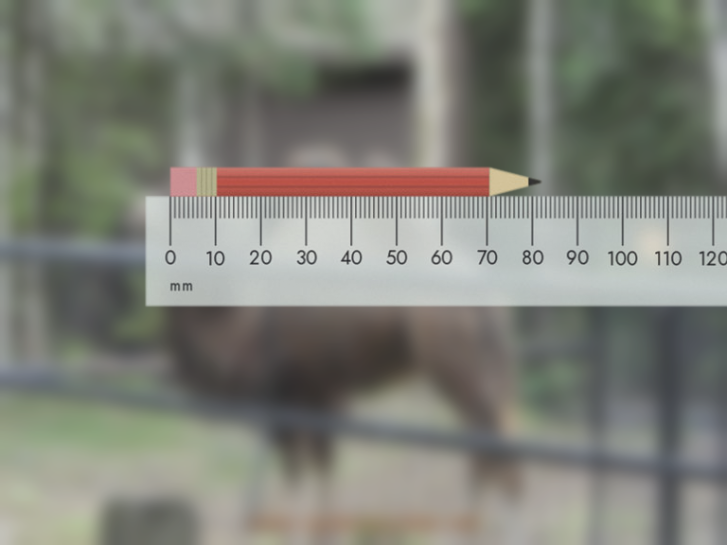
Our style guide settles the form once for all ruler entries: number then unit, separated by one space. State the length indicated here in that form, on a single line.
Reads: 82 mm
